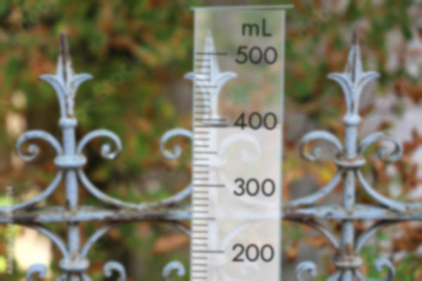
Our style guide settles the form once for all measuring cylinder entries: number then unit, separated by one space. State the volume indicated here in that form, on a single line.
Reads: 390 mL
